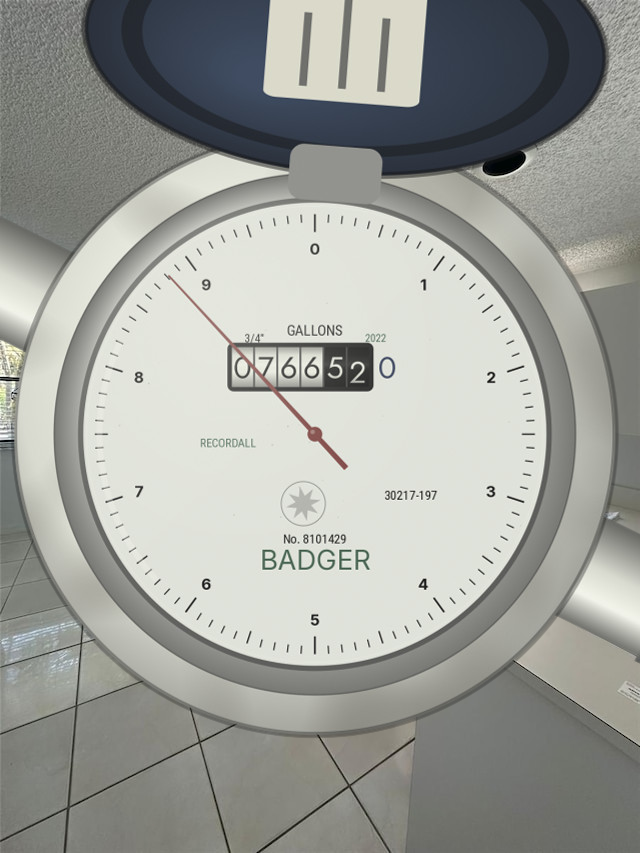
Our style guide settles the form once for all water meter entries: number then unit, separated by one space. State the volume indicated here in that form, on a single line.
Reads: 766518.8 gal
